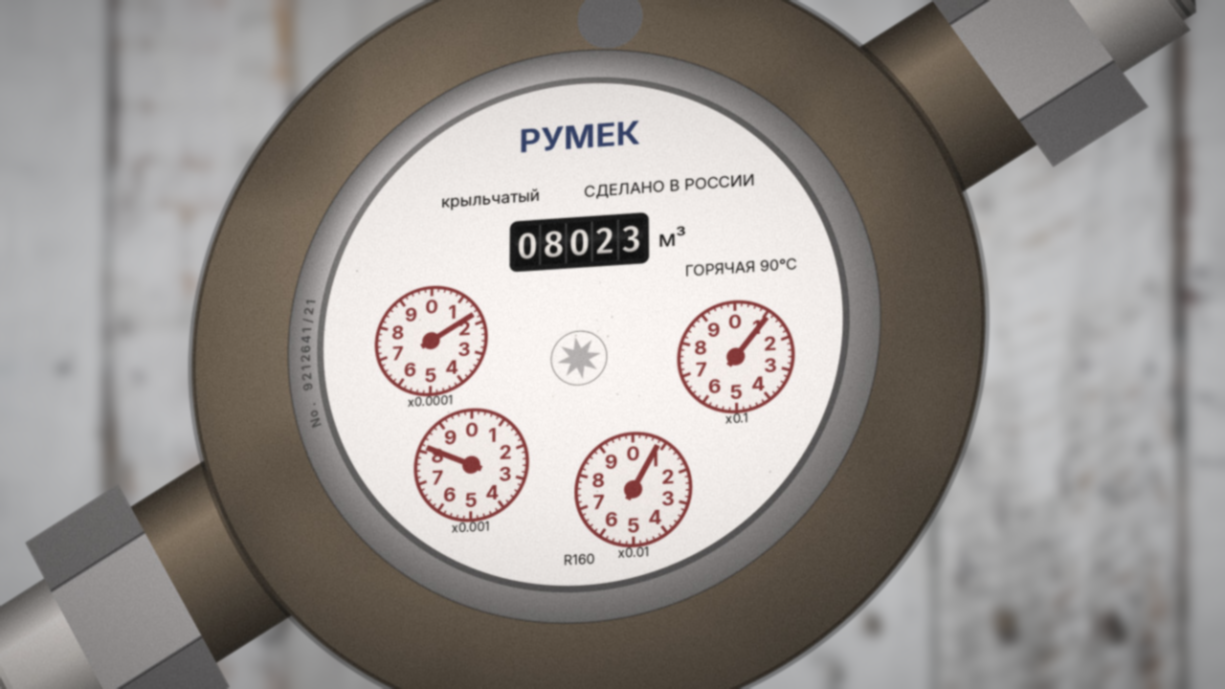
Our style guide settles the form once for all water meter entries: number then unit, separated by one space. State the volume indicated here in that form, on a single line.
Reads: 8023.1081 m³
